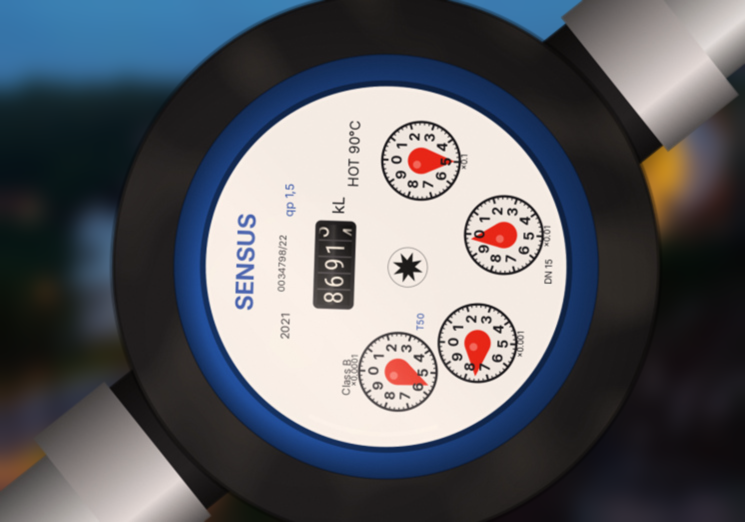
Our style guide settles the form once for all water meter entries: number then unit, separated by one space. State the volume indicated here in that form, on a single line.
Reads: 86913.4975 kL
